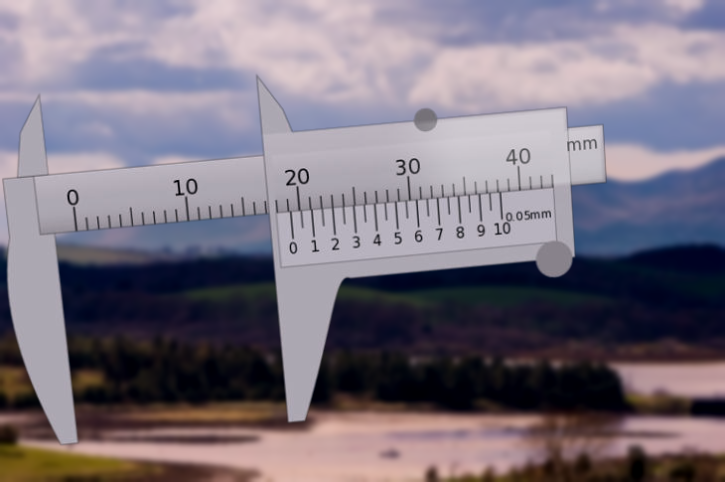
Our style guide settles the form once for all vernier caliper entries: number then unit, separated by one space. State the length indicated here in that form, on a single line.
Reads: 19.2 mm
